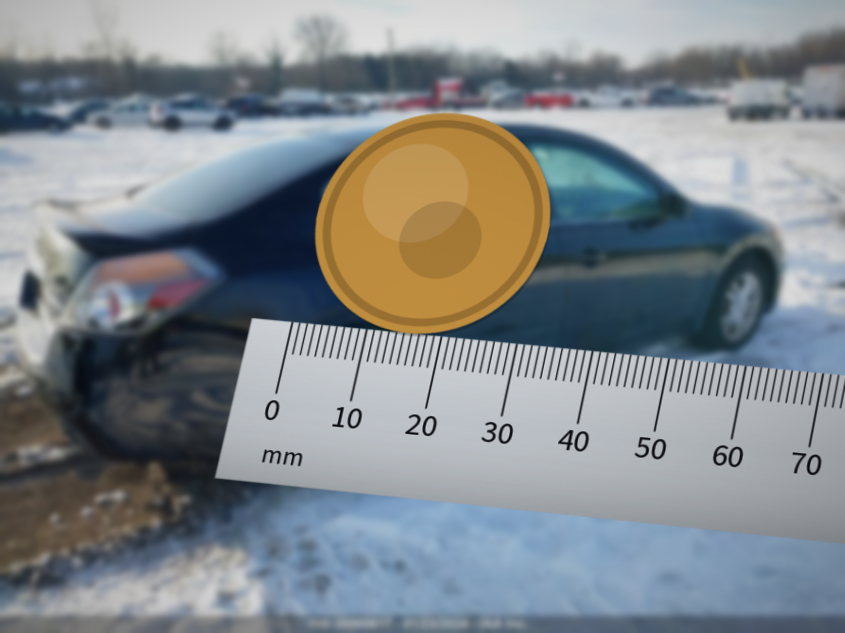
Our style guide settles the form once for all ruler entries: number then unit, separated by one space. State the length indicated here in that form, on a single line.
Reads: 31 mm
